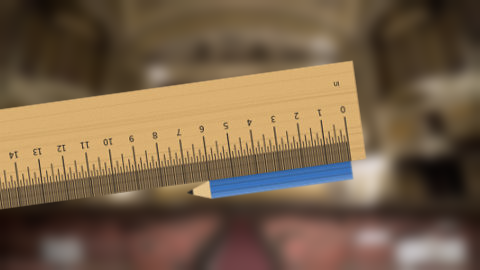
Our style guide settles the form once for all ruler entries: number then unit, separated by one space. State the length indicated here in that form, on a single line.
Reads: 7 in
